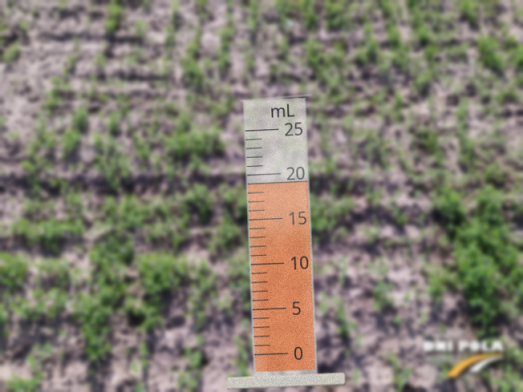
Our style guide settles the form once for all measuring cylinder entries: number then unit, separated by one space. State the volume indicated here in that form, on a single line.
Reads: 19 mL
